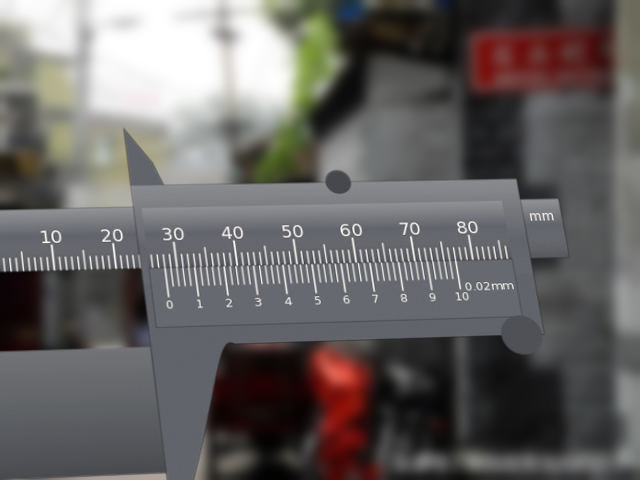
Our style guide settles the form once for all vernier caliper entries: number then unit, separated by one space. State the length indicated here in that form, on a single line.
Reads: 28.0 mm
